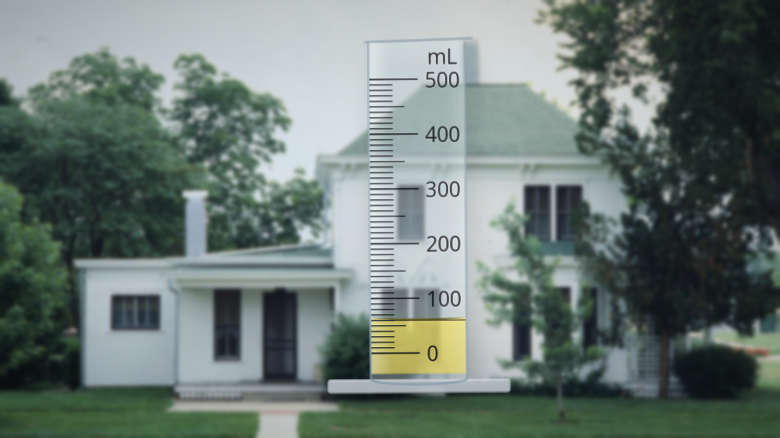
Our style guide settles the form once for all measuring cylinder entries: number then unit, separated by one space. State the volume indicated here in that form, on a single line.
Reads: 60 mL
